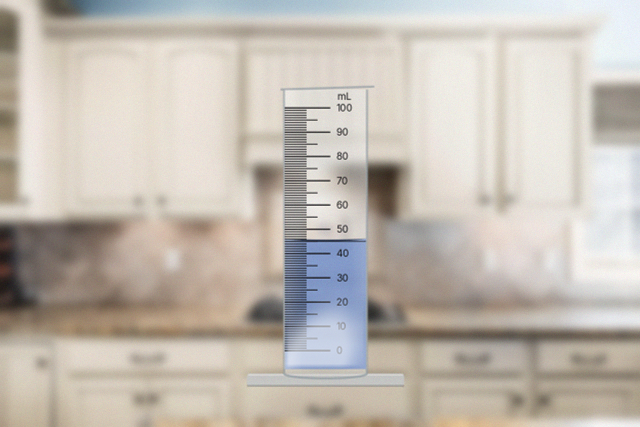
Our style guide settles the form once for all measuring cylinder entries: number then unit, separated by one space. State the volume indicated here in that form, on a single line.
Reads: 45 mL
